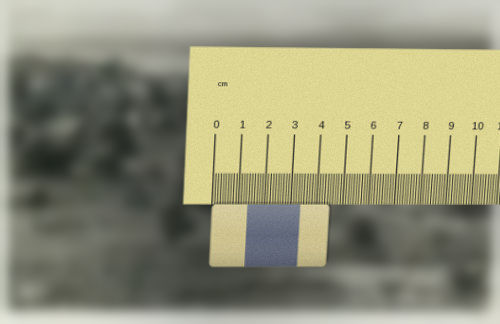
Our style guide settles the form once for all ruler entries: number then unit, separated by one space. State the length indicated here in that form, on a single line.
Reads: 4.5 cm
